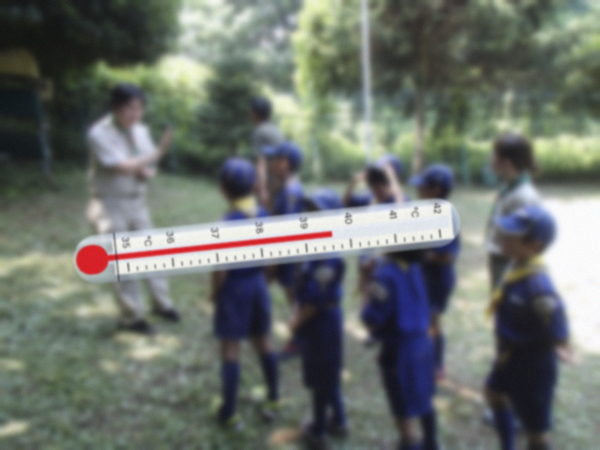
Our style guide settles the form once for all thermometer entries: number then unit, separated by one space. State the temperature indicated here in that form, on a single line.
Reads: 39.6 °C
